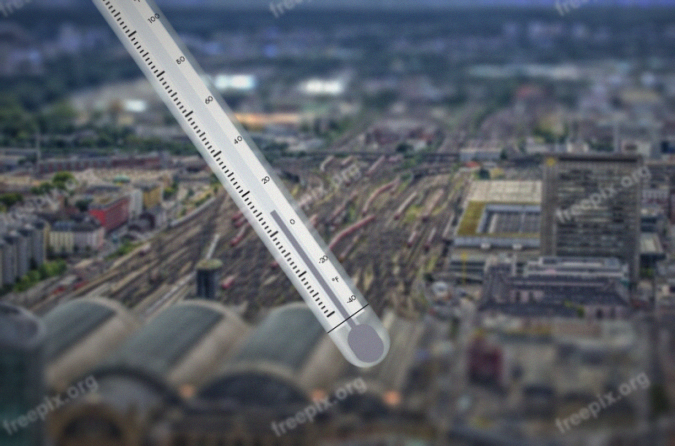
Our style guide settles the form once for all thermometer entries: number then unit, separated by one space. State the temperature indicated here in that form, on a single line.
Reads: 8 °F
